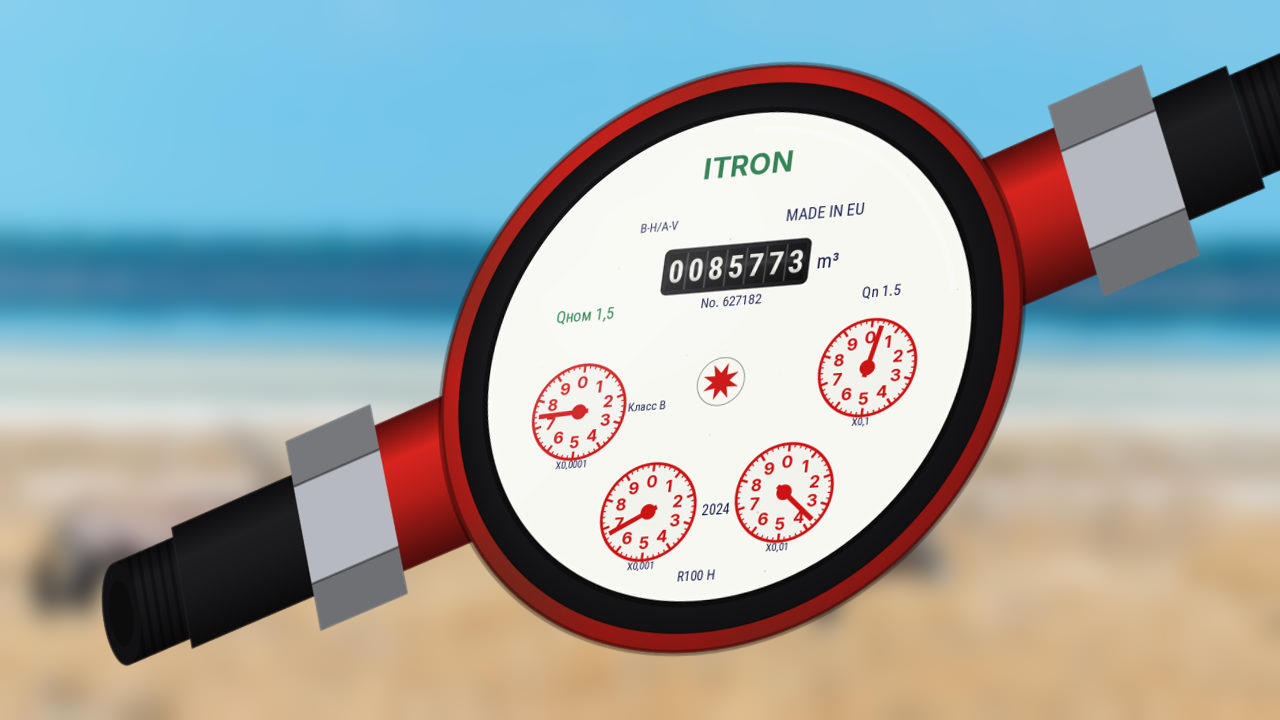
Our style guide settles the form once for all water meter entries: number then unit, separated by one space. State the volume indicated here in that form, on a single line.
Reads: 85773.0367 m³
